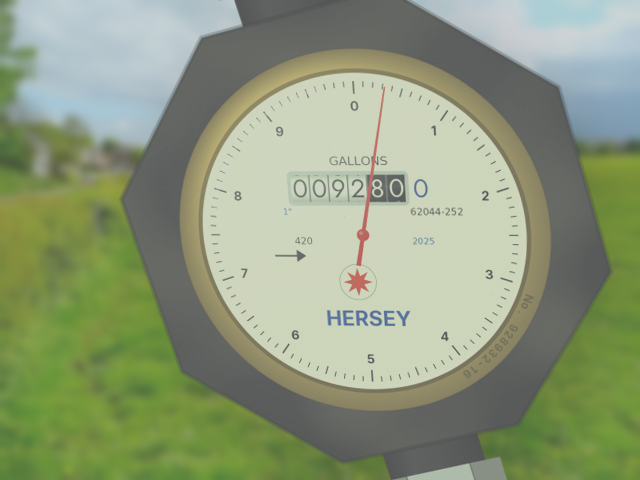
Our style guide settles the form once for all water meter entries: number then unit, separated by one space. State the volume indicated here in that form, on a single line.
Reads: 92800.3 gal
